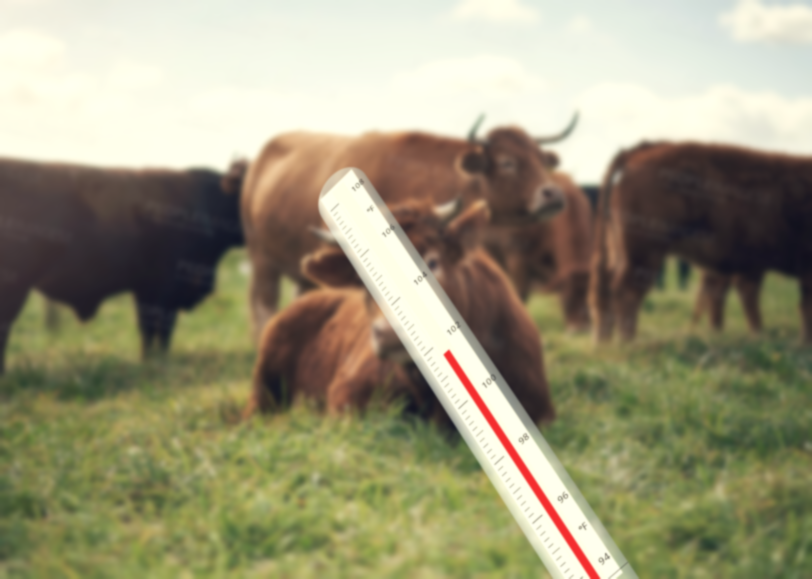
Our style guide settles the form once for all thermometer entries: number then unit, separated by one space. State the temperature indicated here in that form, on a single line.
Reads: 101.6 °F
